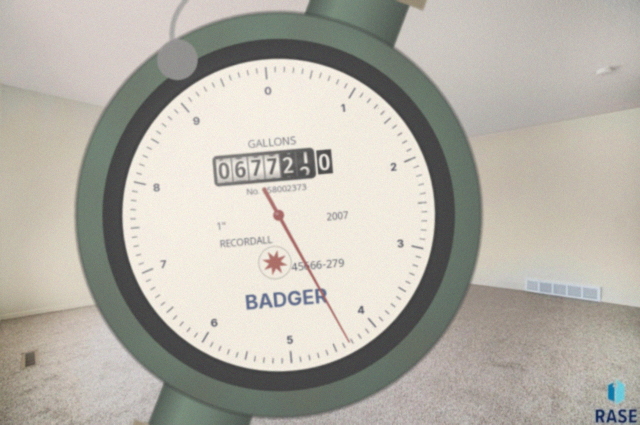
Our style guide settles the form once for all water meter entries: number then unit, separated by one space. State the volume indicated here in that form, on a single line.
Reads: 677214.3 gal
